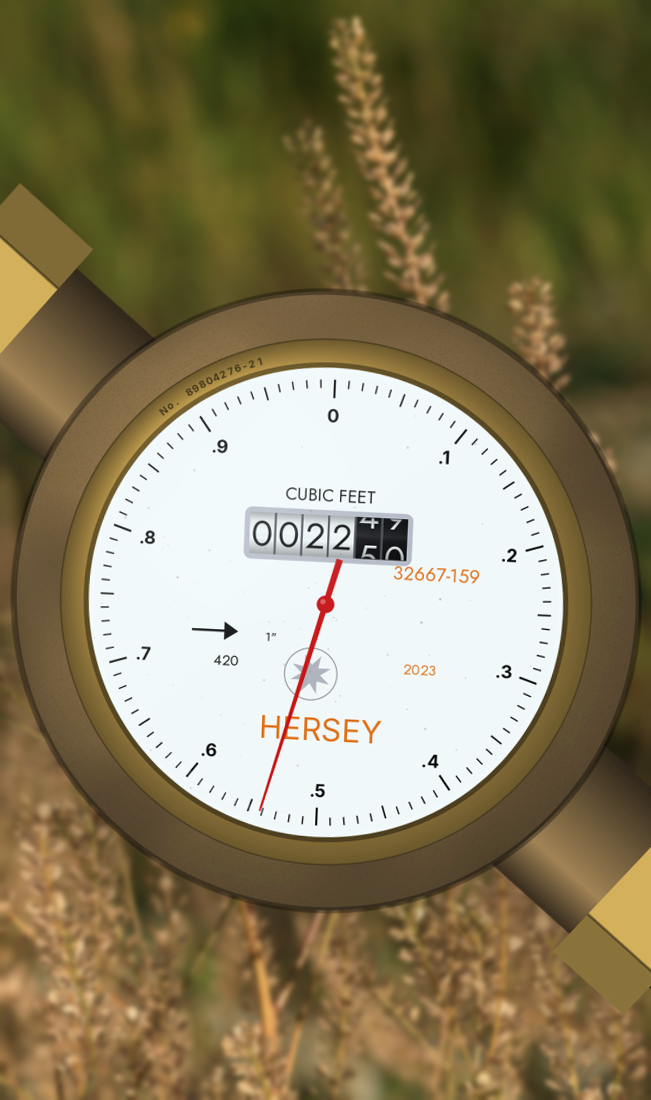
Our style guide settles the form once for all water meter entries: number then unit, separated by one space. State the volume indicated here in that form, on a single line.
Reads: 2249.54 ft³
